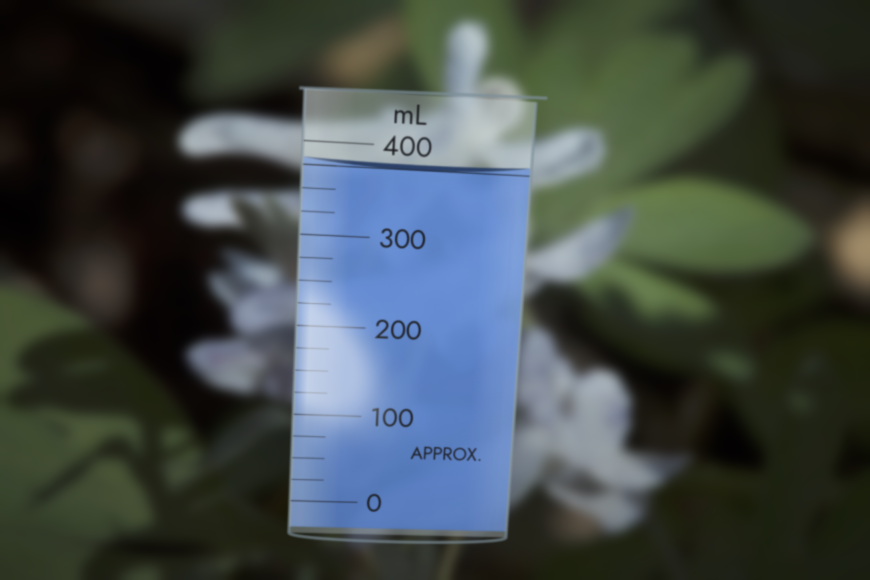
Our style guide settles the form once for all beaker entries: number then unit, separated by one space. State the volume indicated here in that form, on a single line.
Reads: 375 mL
